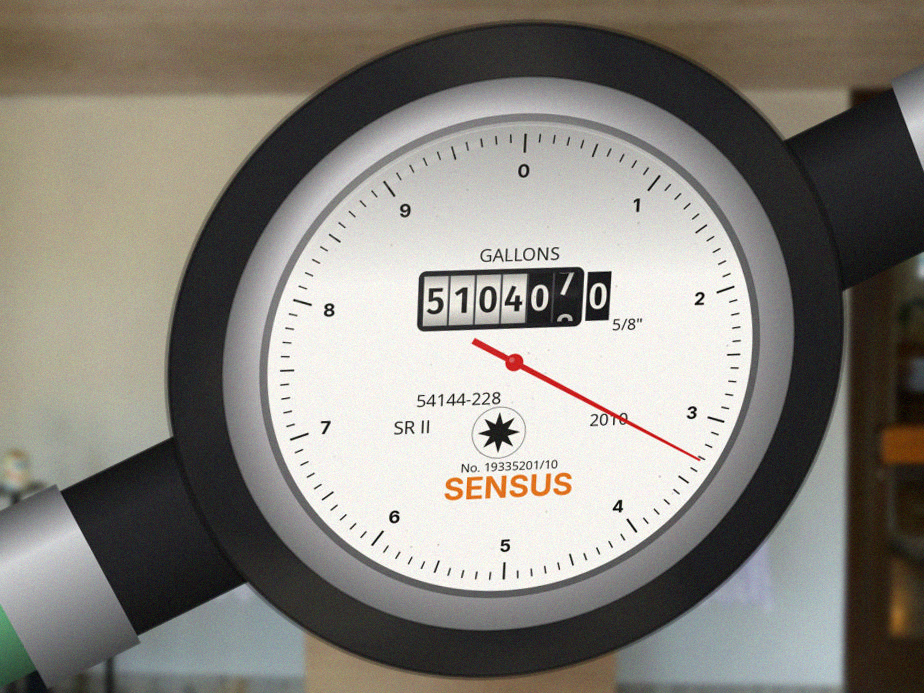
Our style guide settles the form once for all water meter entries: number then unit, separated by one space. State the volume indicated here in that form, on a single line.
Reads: 5104073.3 gal
